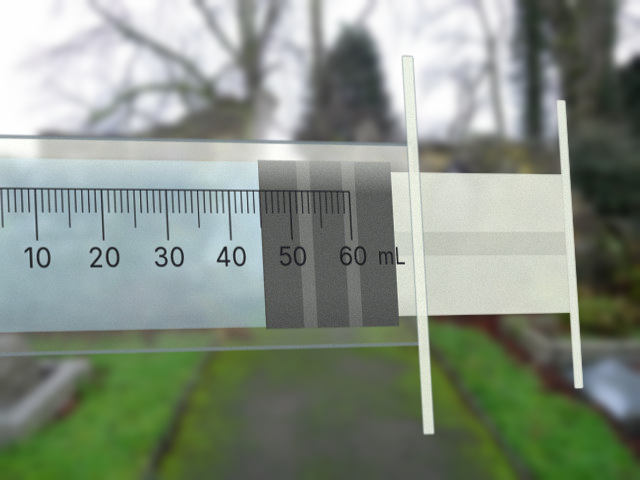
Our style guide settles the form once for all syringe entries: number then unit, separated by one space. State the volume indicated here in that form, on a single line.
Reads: 45 mL
